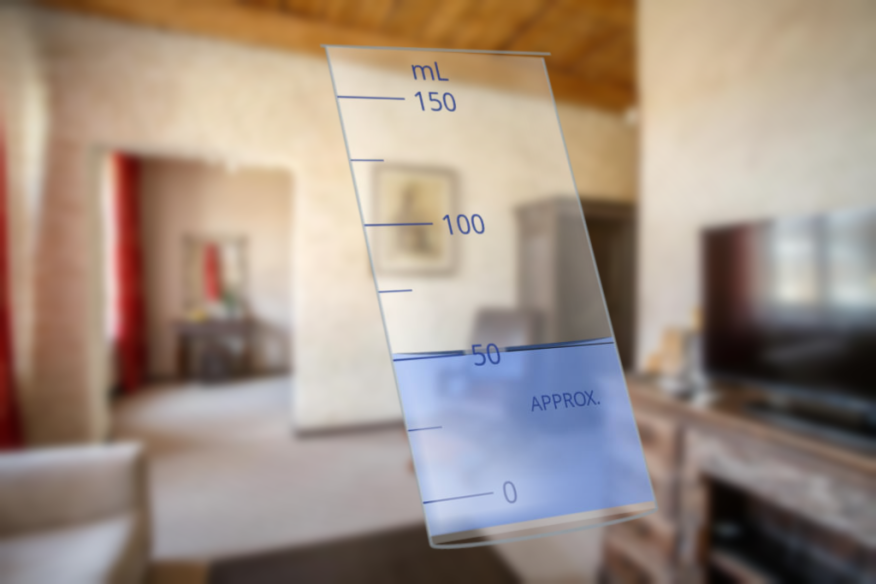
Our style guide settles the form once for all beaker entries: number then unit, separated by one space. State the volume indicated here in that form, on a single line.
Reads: 50 mL
